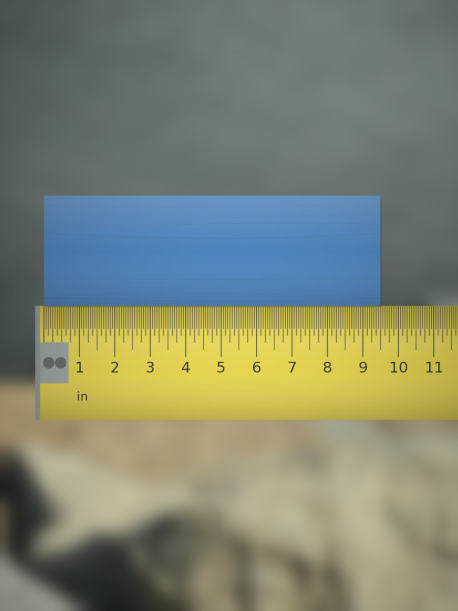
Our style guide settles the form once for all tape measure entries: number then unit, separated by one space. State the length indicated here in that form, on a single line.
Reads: 9.5 in
